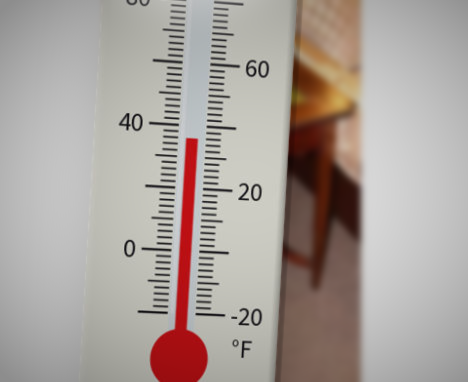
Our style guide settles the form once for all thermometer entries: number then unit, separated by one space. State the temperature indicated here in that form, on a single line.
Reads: 36 °F
